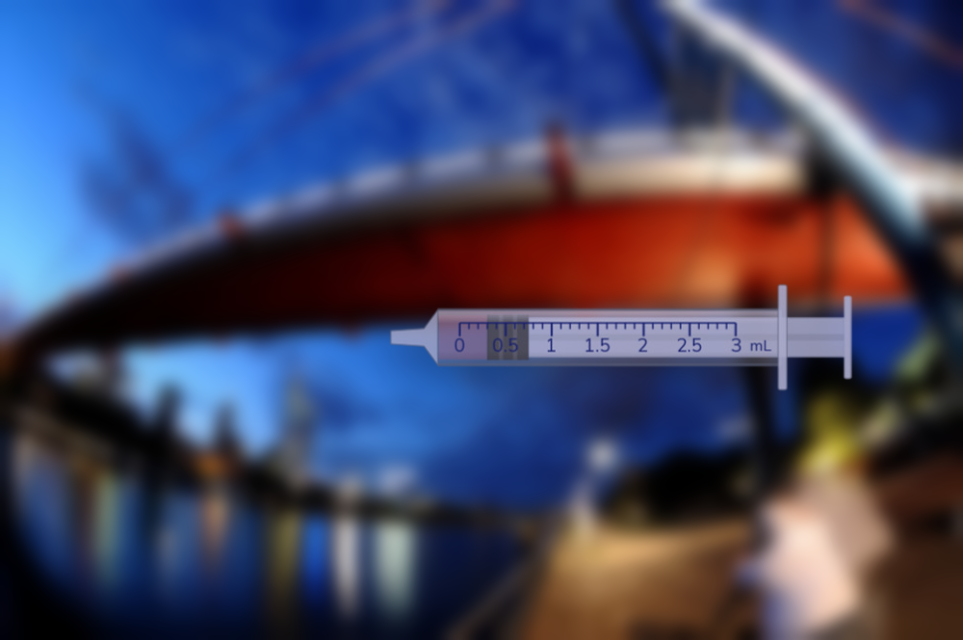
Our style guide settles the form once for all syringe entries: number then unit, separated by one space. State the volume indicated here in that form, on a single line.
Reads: 0.3 mL
